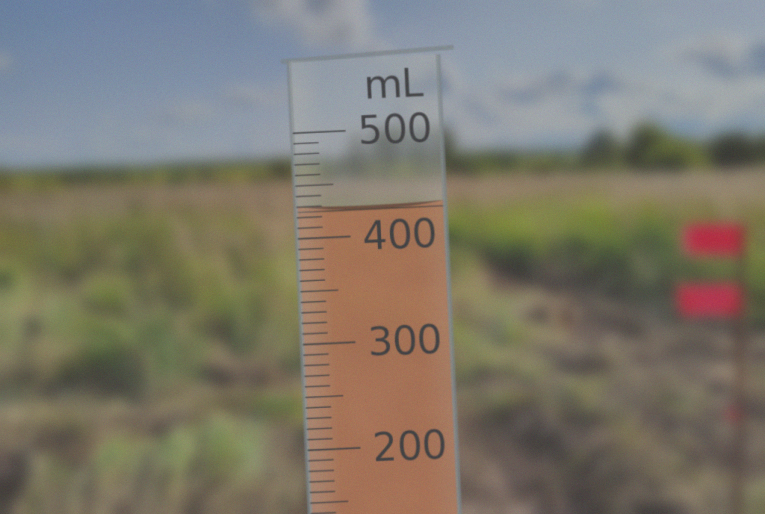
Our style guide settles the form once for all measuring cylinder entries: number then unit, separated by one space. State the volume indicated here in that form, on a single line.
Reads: 425 mL
